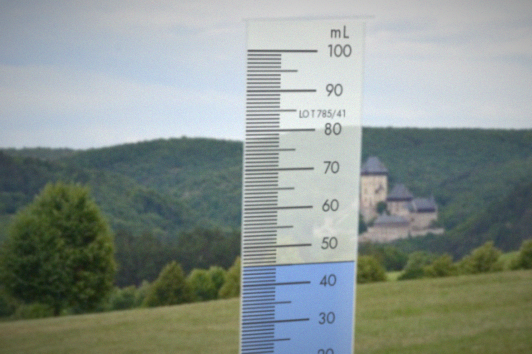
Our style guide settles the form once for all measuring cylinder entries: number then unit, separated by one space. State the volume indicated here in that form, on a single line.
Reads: 45 mL
